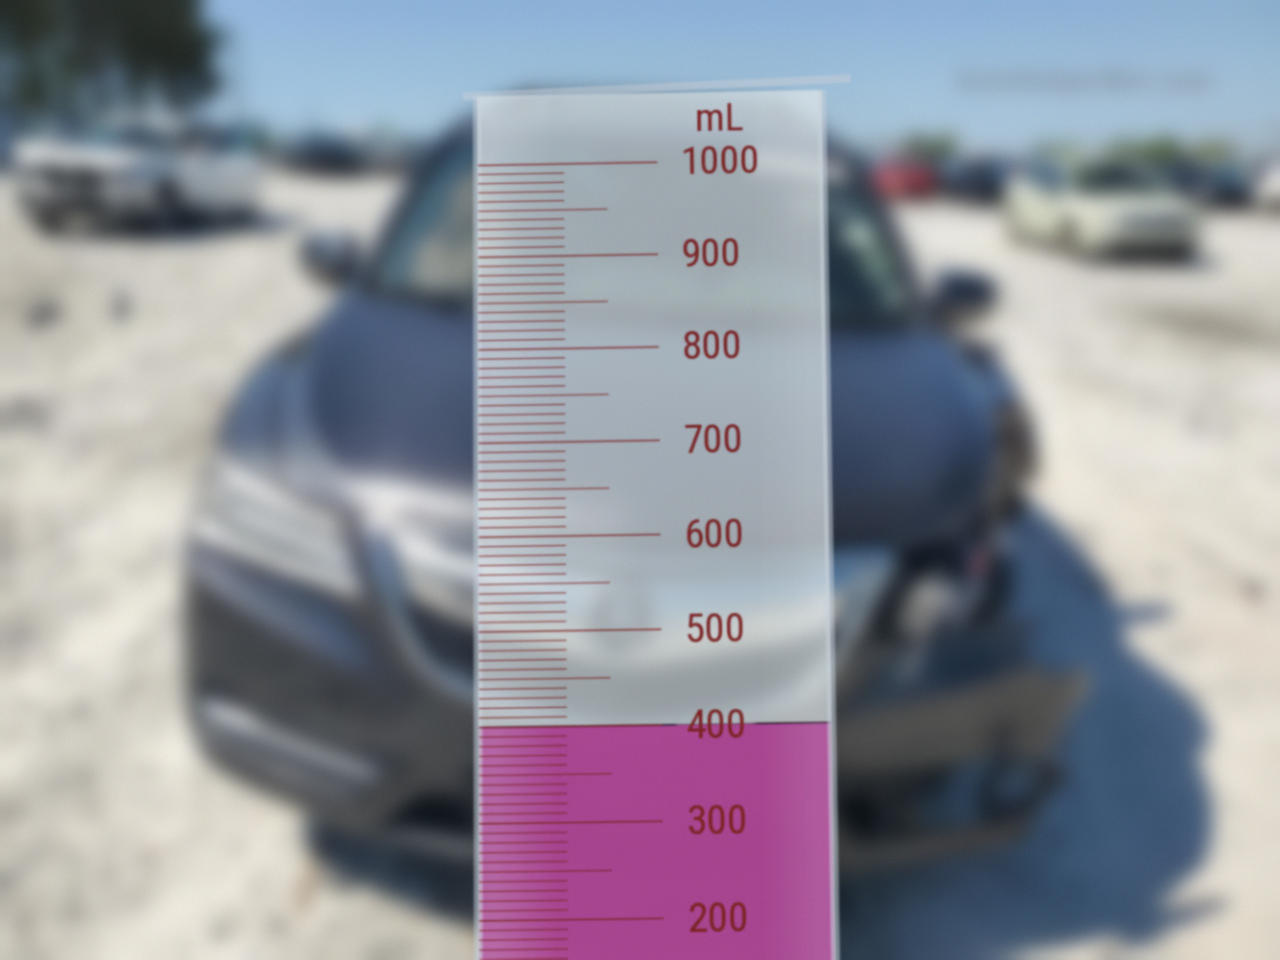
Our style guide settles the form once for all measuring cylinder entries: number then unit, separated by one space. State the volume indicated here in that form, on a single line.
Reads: 400 mL
